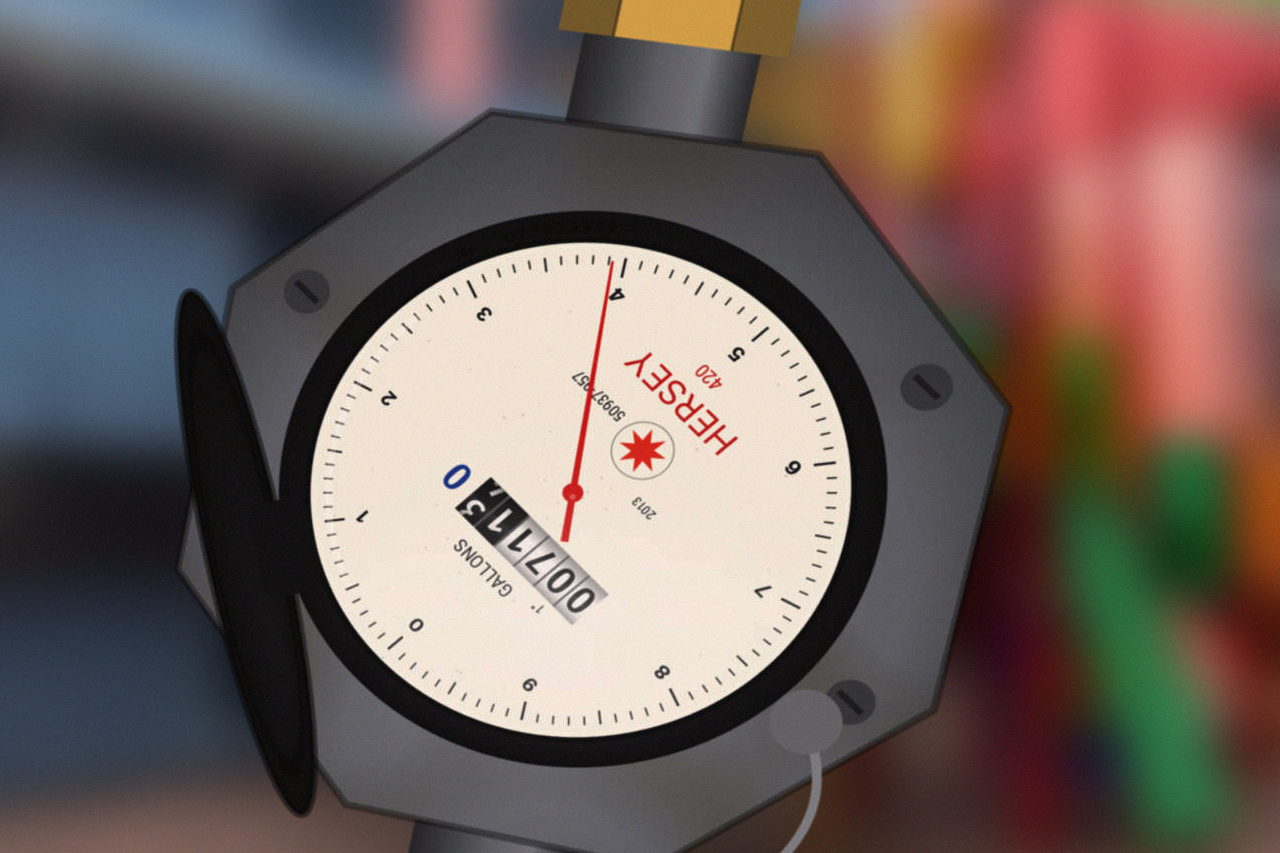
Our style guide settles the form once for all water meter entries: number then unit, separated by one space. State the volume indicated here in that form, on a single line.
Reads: 71133.9 gal
